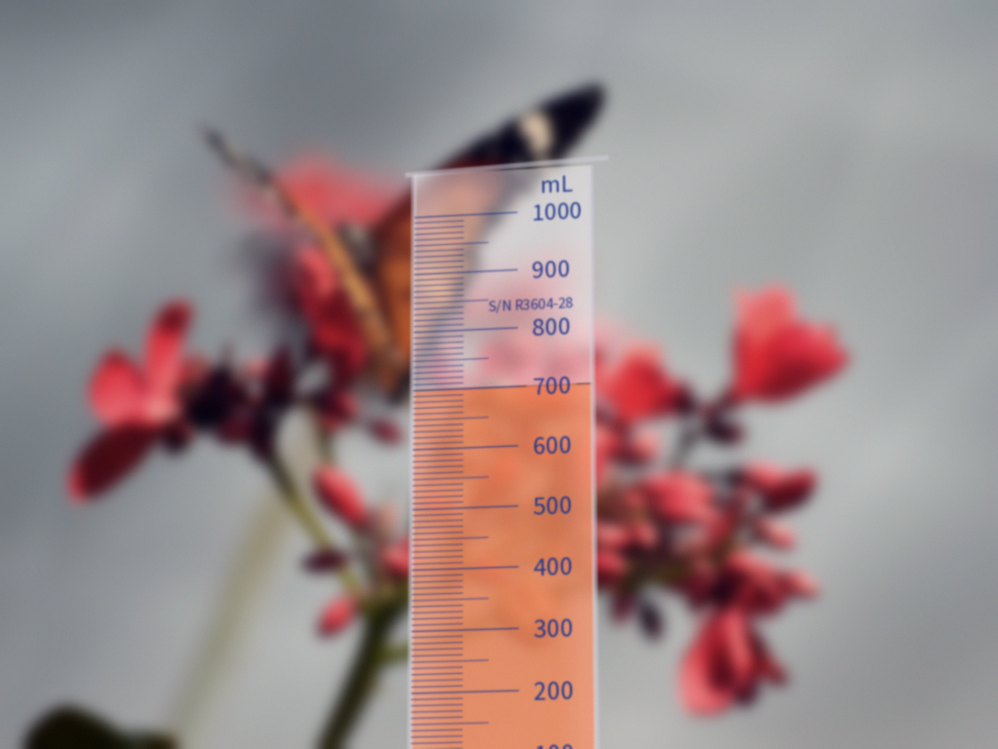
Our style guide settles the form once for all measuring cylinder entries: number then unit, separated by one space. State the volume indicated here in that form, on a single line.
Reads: 700 mL
